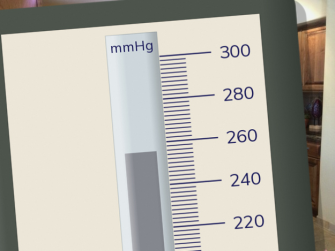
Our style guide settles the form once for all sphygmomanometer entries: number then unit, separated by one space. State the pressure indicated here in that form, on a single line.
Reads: 256 mmHg
